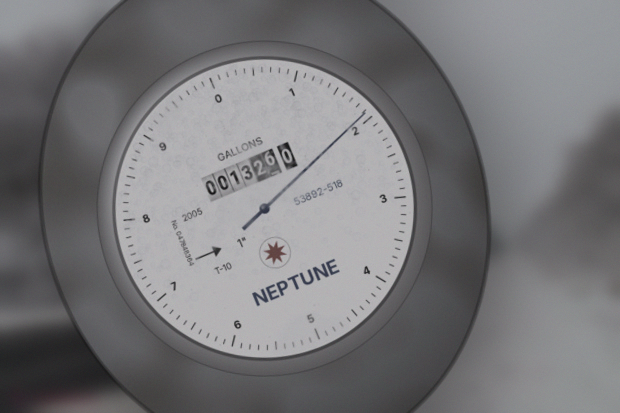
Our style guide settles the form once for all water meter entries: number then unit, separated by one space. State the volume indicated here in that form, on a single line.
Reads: 13261.9 gal
